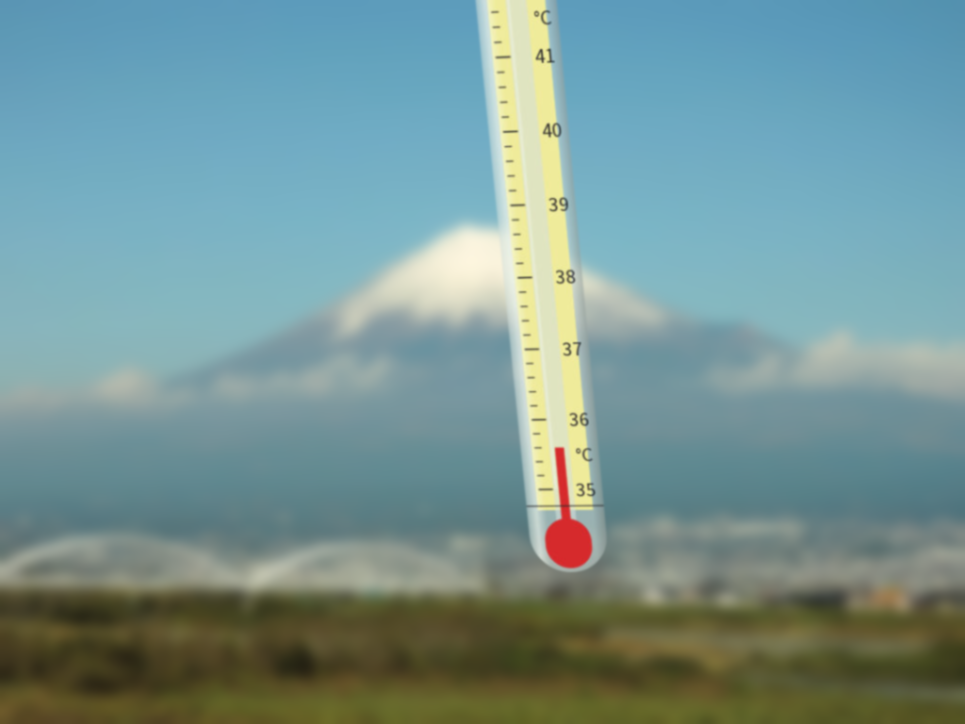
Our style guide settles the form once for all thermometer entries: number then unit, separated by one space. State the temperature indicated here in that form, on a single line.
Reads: 35.6 °C
